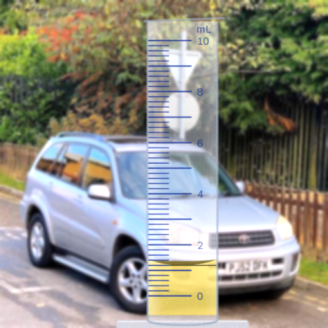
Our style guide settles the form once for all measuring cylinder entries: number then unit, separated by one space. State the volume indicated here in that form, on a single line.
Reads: 1.2 mL
